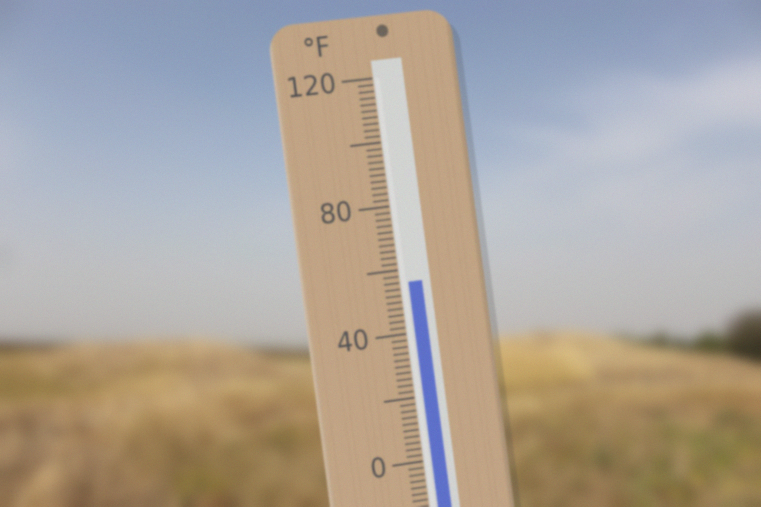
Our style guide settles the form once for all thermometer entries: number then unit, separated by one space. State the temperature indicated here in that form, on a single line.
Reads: 56 °F
